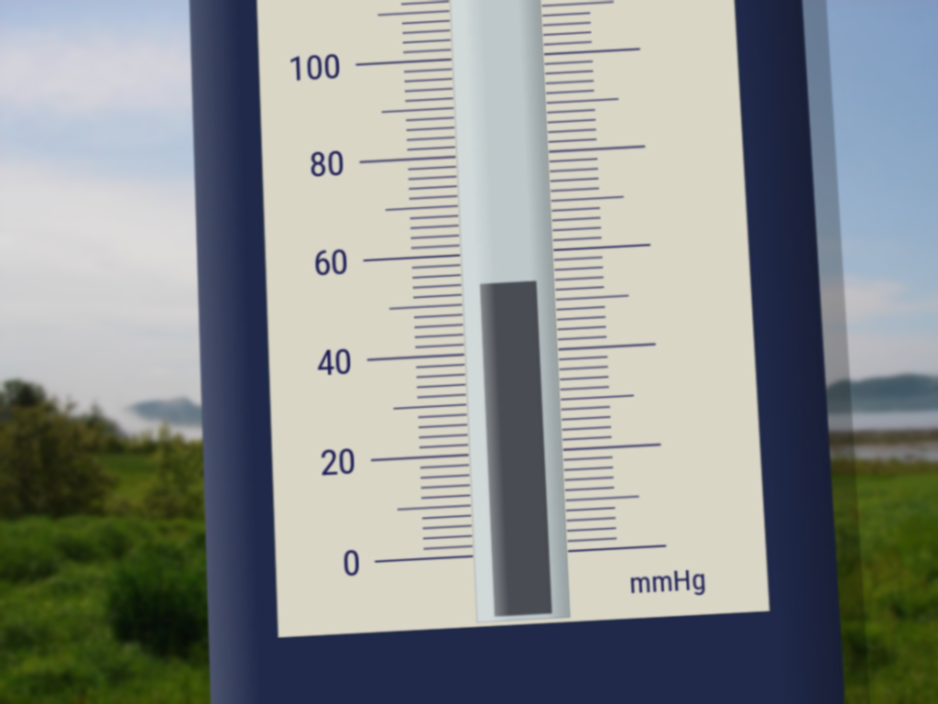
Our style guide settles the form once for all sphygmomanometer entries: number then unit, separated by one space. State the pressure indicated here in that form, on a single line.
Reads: 54 mmHg
